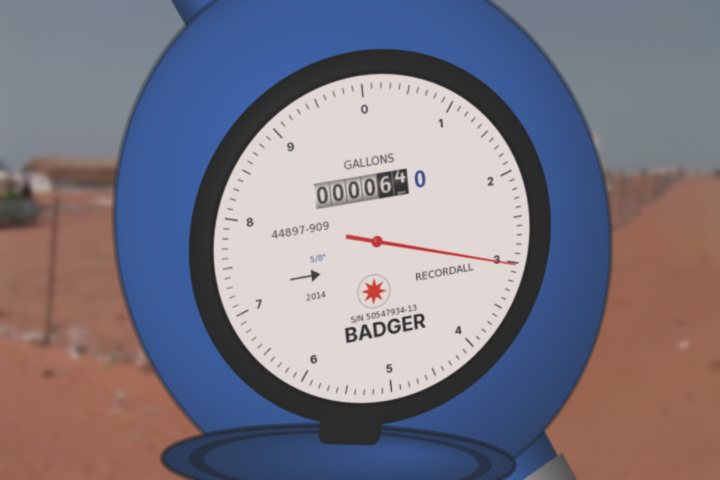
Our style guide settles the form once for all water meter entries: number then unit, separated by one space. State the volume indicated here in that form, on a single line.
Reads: 643.0 gal
